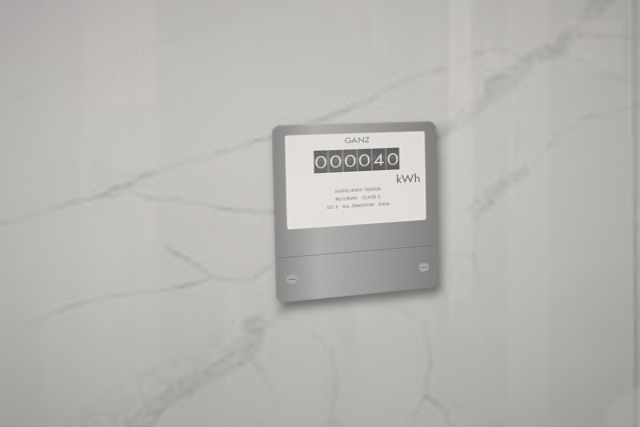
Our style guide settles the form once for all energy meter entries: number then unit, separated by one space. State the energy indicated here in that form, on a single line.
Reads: 40 kWh
